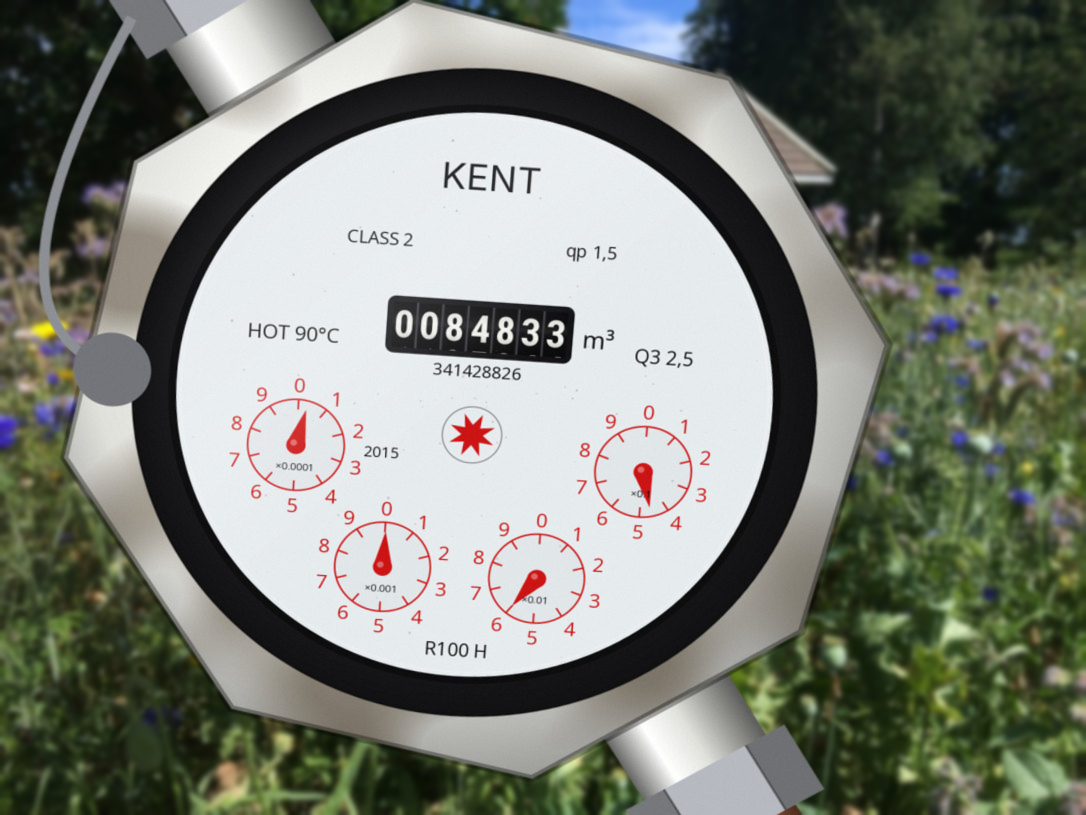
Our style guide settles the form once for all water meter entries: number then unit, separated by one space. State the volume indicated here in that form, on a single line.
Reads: 84833.4600 m³
